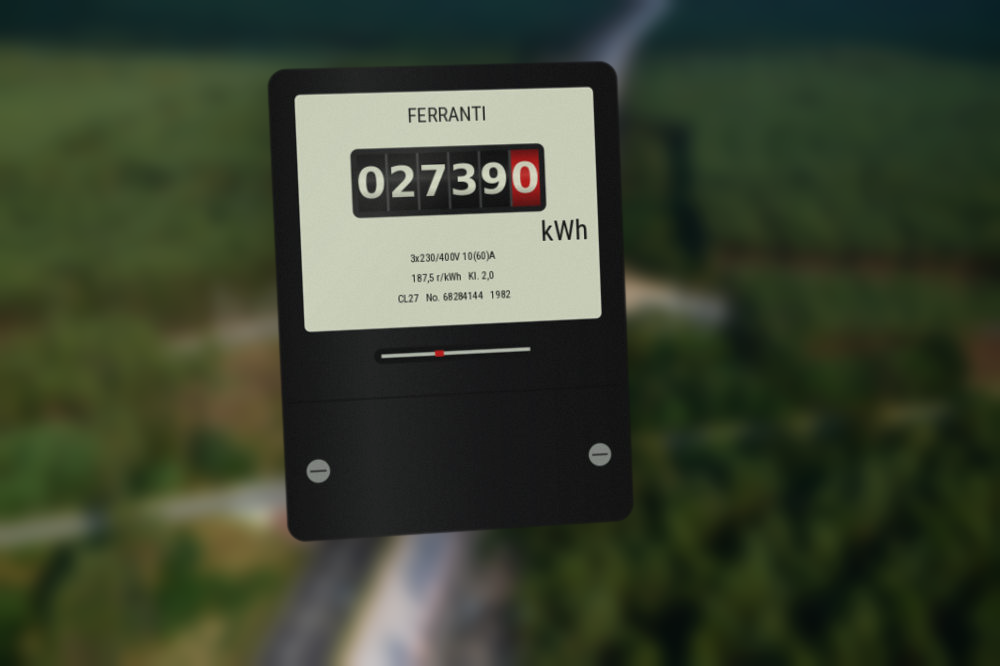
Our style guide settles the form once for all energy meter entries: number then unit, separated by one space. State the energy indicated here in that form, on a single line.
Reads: 2739.0 kWh
